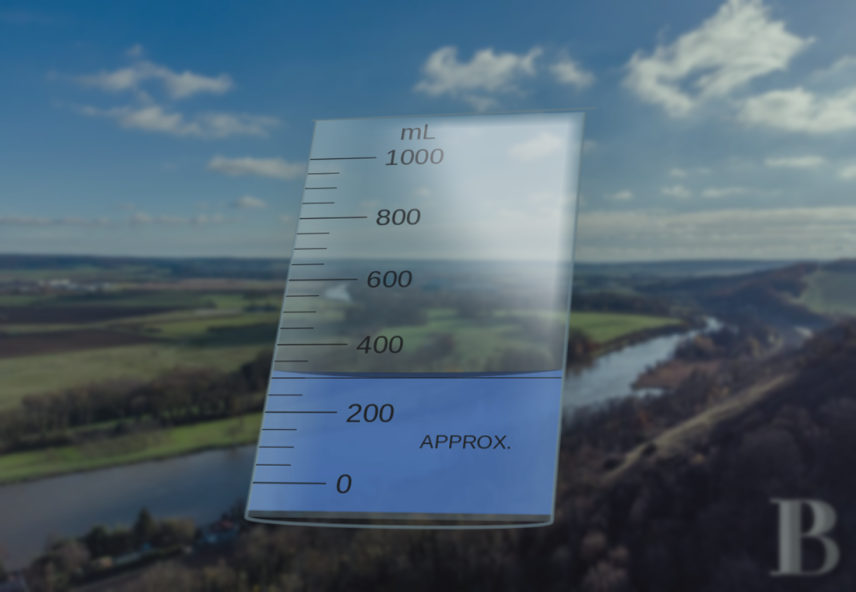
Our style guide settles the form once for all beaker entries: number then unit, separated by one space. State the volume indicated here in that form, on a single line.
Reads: 300 mL
